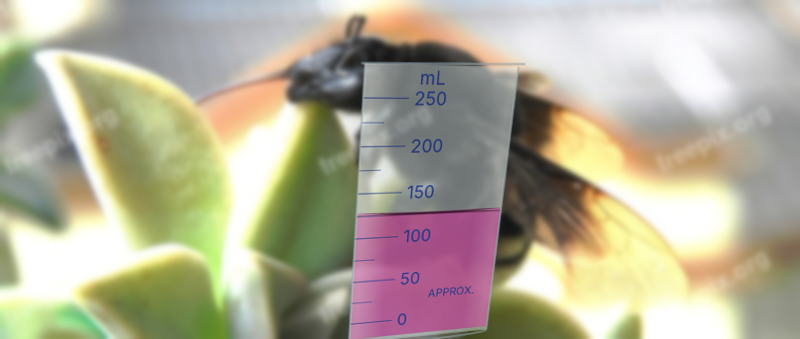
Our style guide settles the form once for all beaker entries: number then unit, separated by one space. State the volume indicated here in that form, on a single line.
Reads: 125 mL
